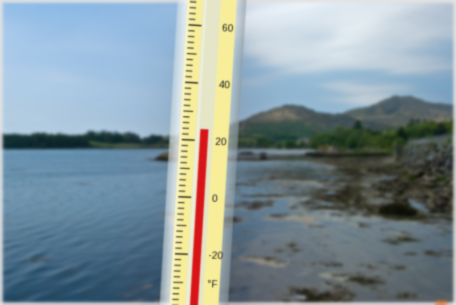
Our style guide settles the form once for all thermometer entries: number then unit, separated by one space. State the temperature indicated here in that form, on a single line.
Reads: 24 °F
